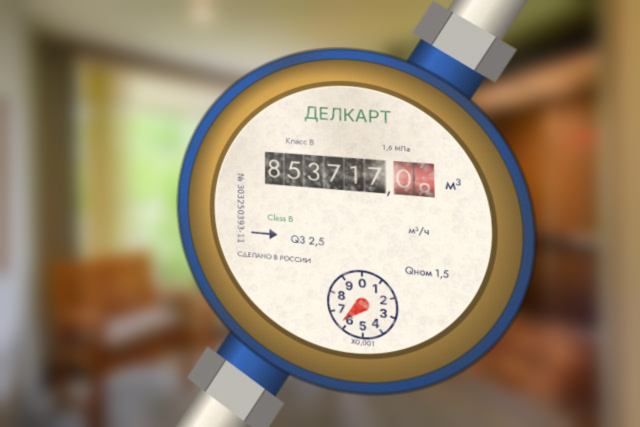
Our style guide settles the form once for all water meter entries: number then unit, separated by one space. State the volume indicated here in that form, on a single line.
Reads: 853717.076 m³
